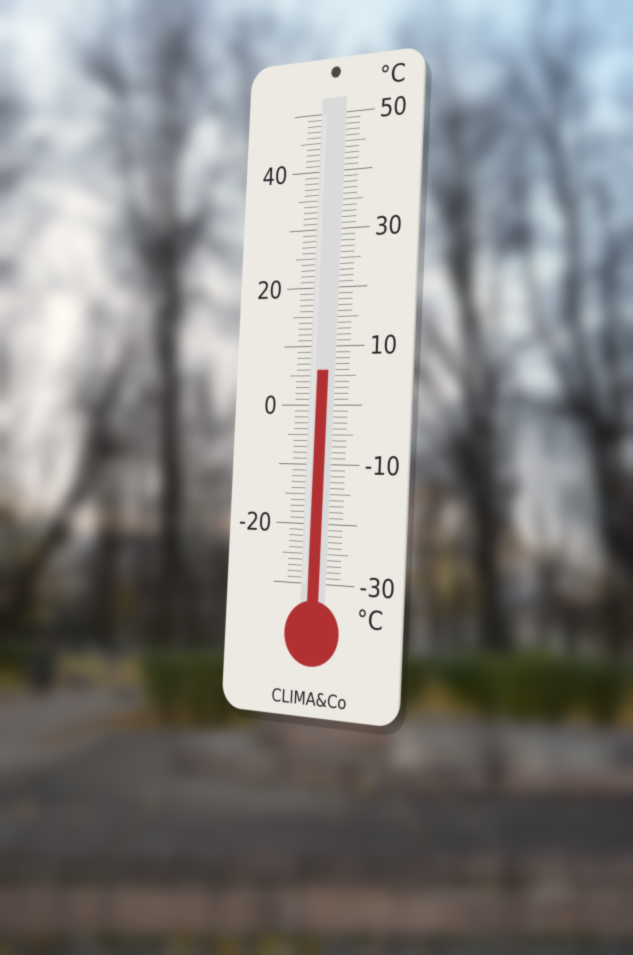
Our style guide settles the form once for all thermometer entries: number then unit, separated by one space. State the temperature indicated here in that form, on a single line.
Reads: 6 °C
